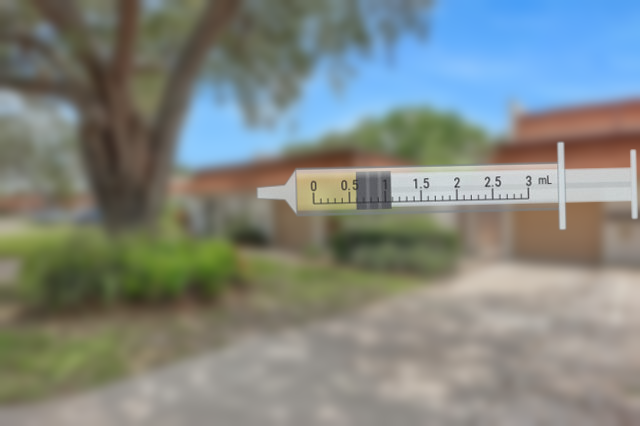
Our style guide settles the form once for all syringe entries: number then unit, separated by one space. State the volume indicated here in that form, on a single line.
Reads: 0.6 mL
